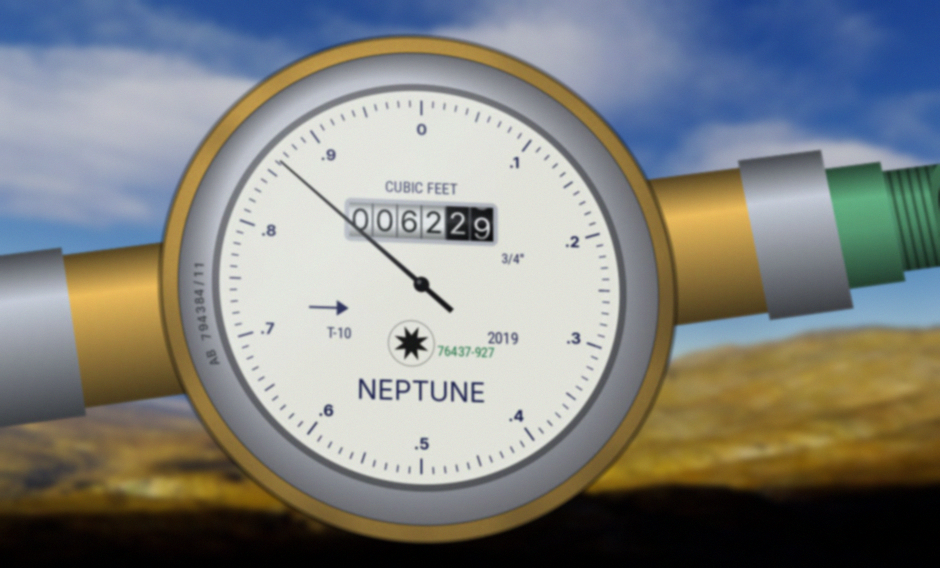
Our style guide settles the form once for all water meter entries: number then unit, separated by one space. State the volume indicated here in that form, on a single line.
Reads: 6228.86 ft³
